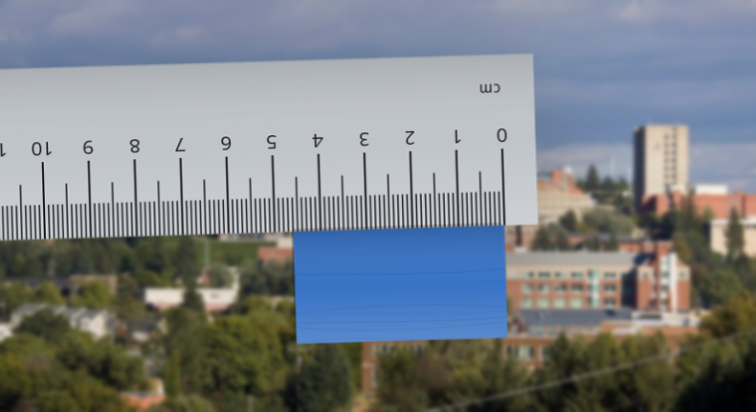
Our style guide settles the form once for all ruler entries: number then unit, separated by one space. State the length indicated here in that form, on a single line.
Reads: 4.6 cm
